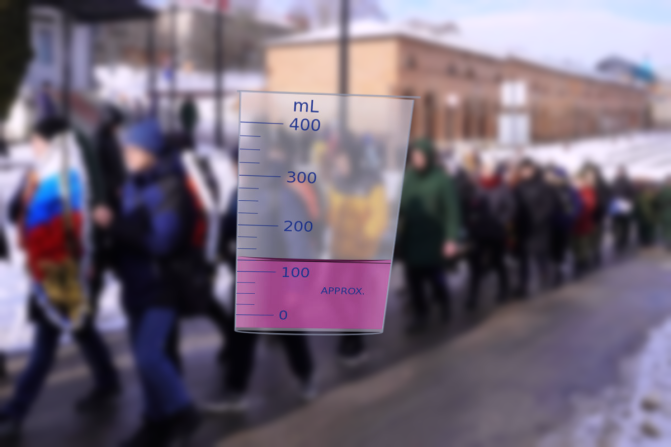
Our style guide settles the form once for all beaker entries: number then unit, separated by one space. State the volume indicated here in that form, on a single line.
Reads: 125 mL
